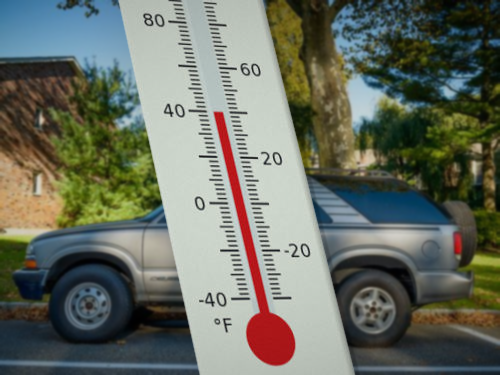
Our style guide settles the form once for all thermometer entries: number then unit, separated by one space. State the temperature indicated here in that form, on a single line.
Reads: 40 °F
